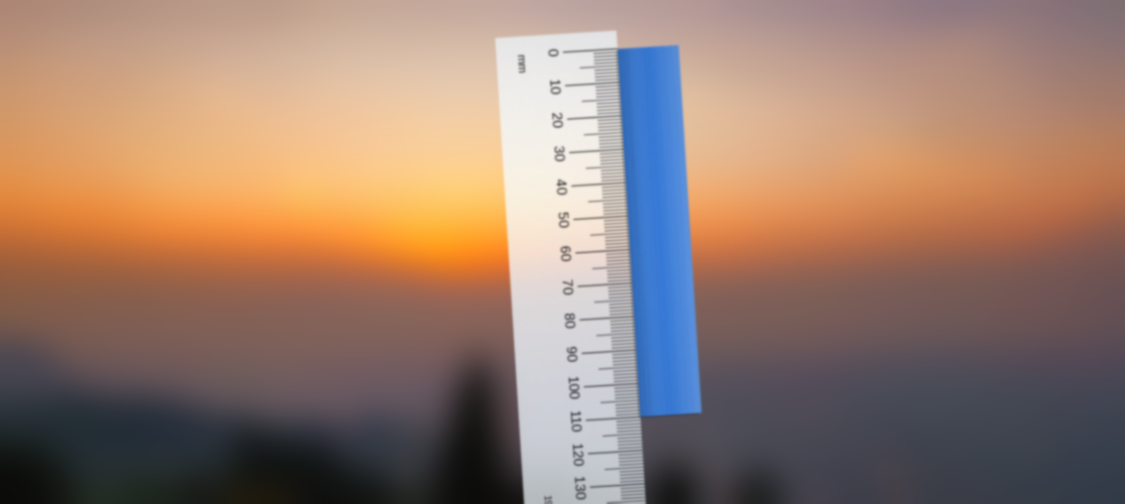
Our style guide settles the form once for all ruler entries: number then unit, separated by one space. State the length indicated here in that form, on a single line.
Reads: 110 mm
